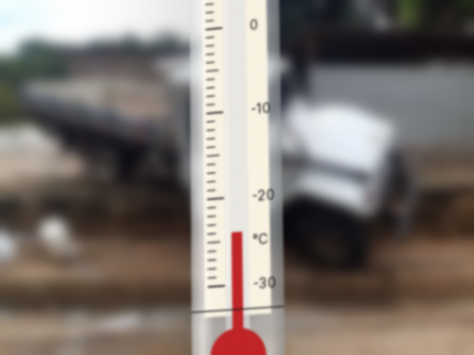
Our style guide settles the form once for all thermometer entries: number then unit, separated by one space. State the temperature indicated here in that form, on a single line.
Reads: -24 °C
